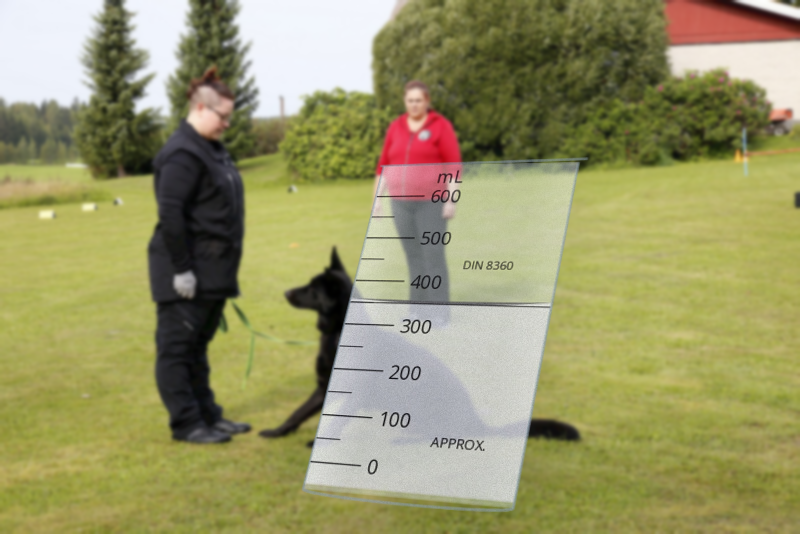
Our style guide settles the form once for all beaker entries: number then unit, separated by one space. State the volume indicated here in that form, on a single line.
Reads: 350 mL
